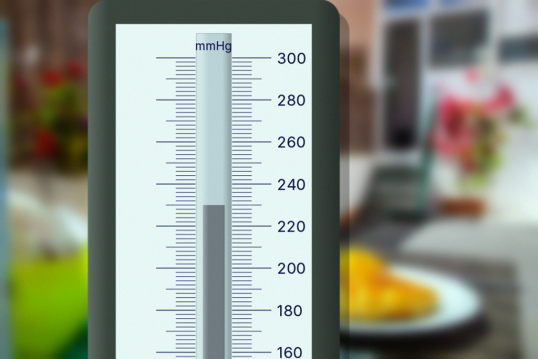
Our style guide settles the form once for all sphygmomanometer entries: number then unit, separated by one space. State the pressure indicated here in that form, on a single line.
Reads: 230 mmHg
